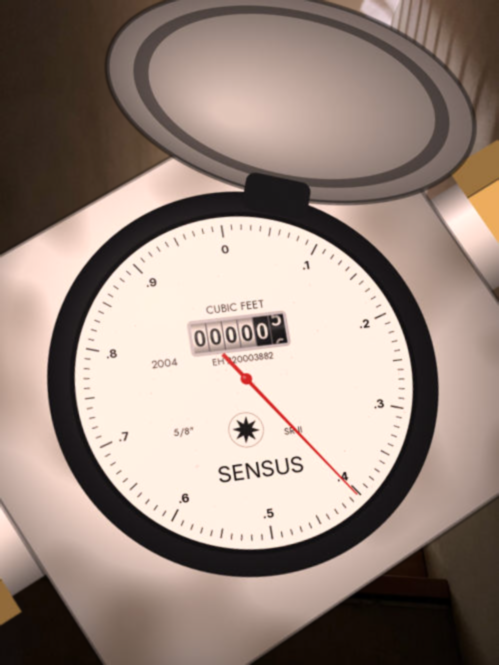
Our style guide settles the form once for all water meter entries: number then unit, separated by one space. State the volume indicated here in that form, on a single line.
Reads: 5.40 ft³
